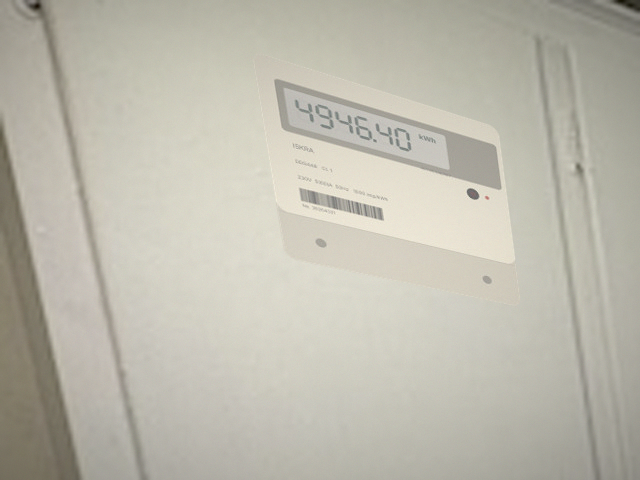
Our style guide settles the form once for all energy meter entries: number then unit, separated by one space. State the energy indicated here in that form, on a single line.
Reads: 4946.40 kWh
